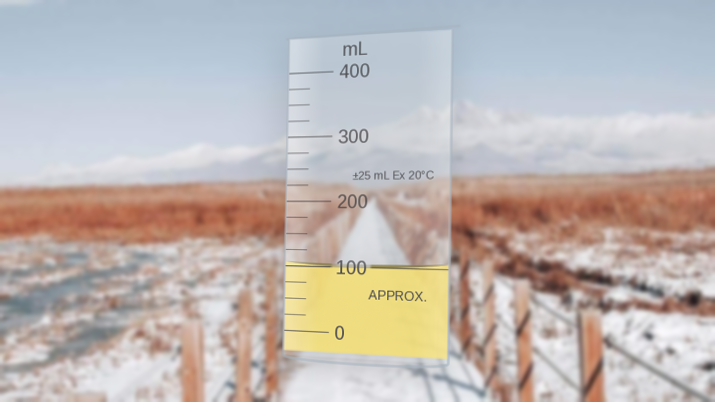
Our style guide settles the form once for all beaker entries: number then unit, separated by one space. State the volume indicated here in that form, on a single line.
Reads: 100 mL
